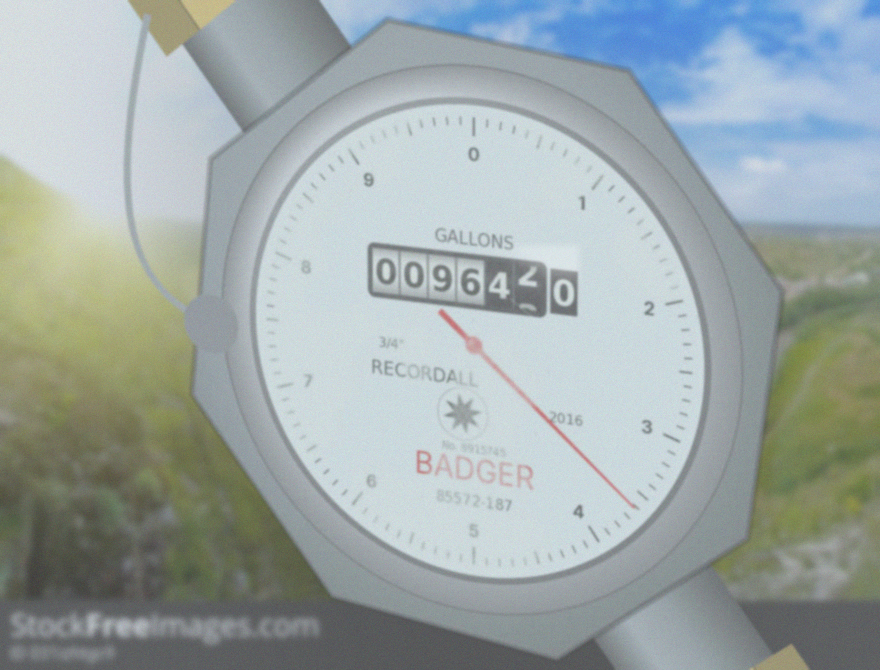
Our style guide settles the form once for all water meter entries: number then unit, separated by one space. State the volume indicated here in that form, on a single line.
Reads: 96423.6 gal
